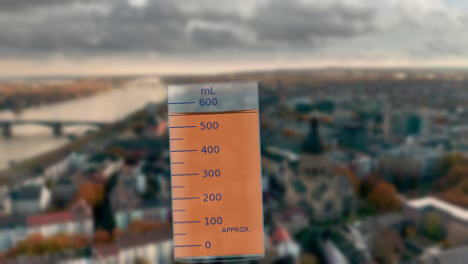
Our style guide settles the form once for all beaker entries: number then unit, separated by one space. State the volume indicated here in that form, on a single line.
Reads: 550 mL
